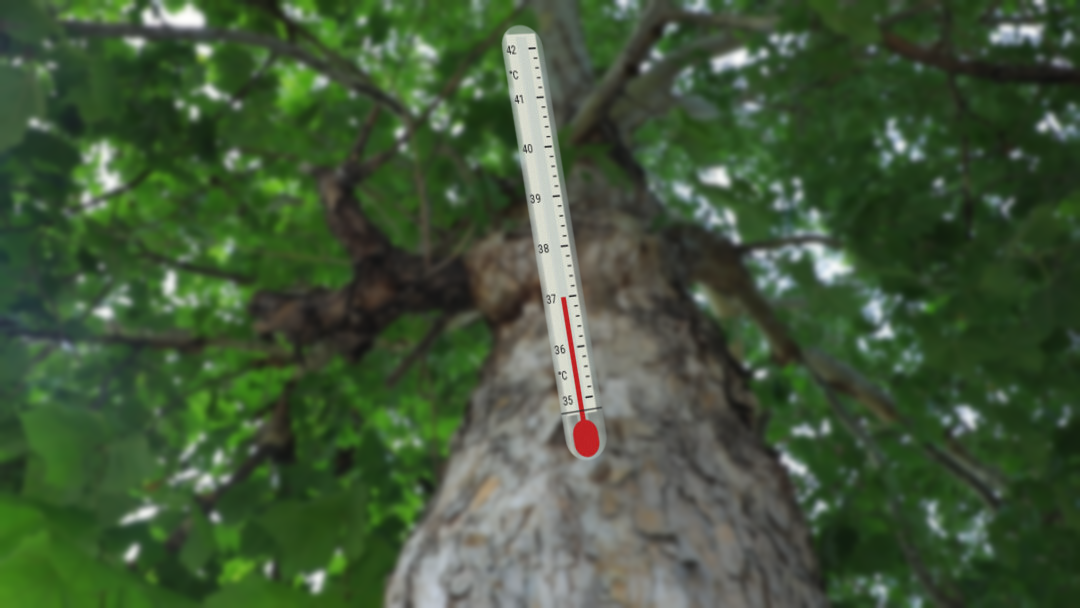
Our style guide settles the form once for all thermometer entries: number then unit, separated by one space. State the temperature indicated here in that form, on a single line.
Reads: 37 °C
